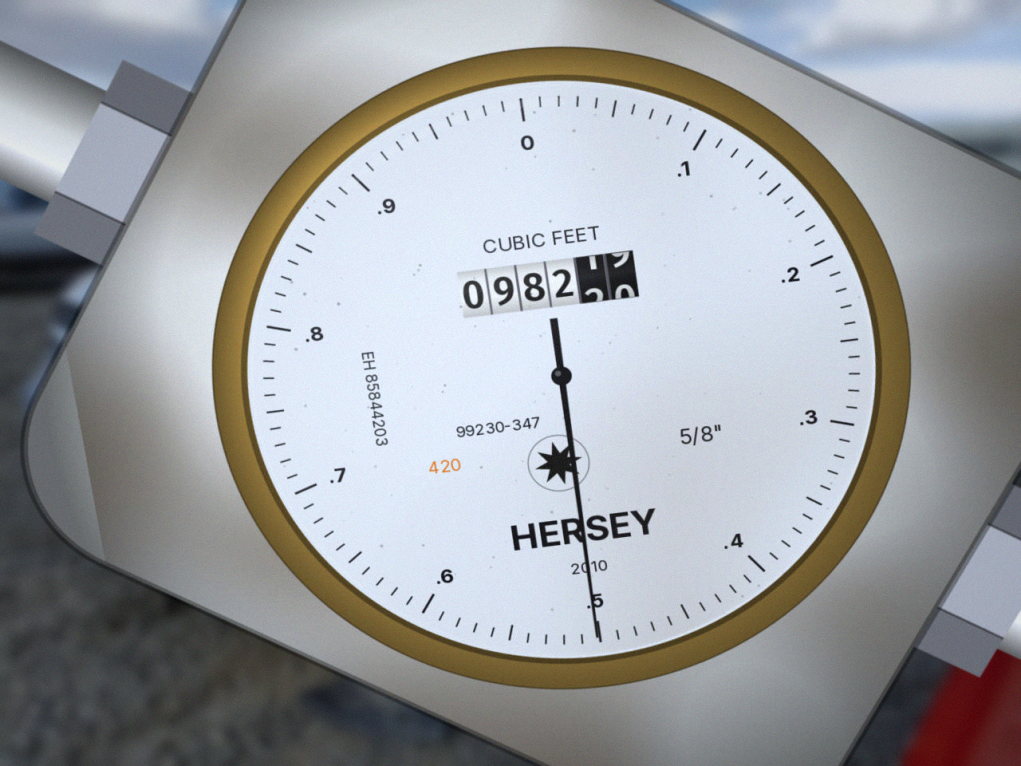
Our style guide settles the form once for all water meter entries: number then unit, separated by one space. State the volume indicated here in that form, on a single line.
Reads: 98219.50 ft³
